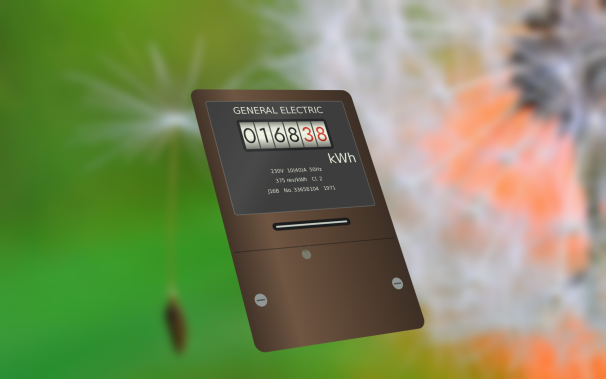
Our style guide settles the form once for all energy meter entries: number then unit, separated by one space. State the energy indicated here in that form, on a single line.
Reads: 168.38 kWh
